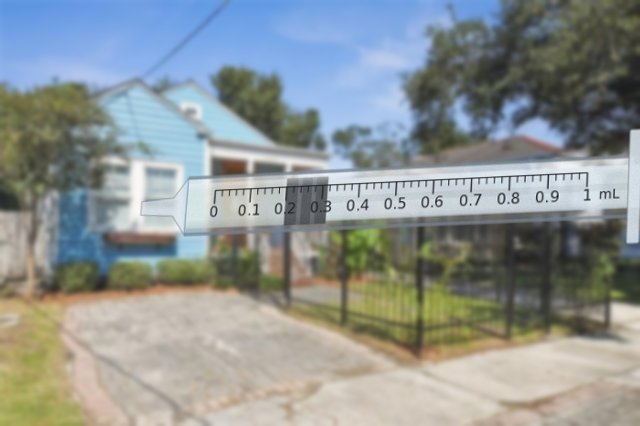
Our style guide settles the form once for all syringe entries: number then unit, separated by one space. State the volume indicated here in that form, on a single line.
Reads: 0.2 mL
